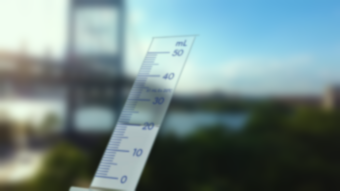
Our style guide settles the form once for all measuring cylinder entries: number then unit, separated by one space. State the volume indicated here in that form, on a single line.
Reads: 20 mL
